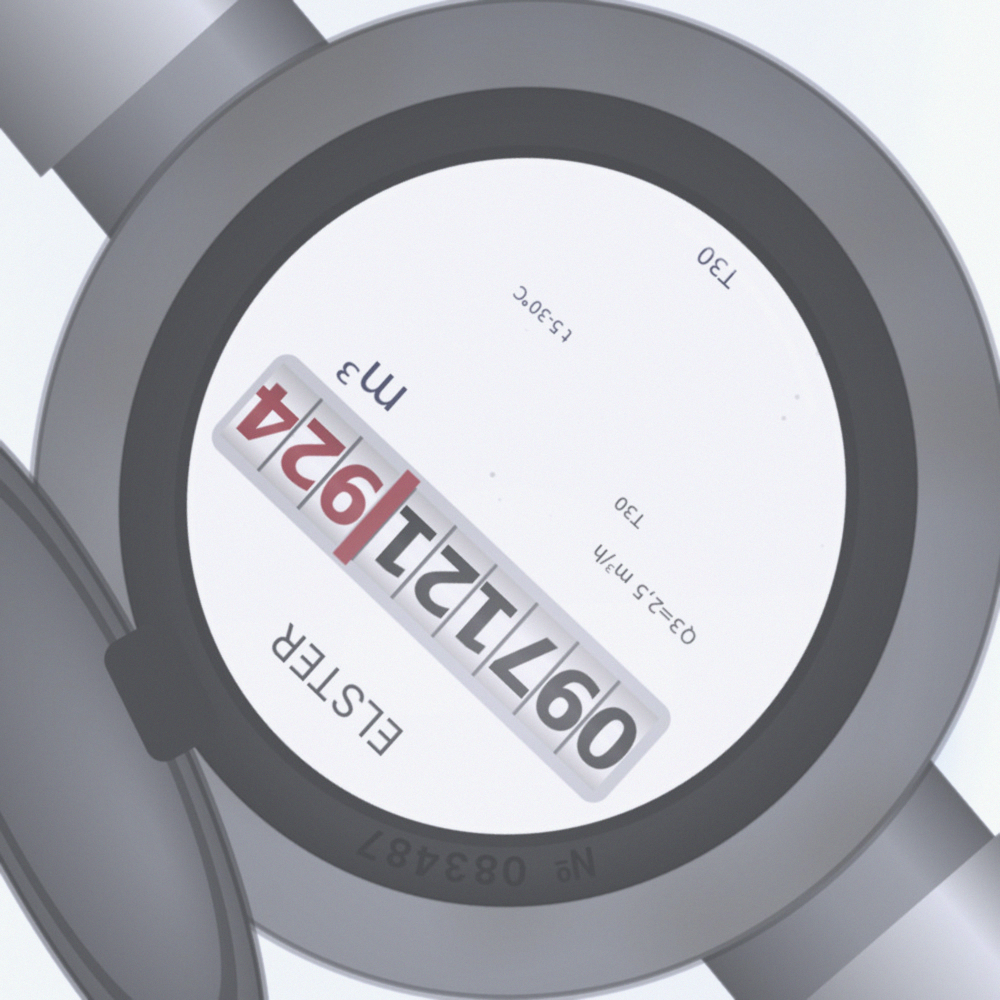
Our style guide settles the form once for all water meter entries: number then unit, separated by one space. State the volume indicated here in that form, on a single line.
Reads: 97121.924 m³
